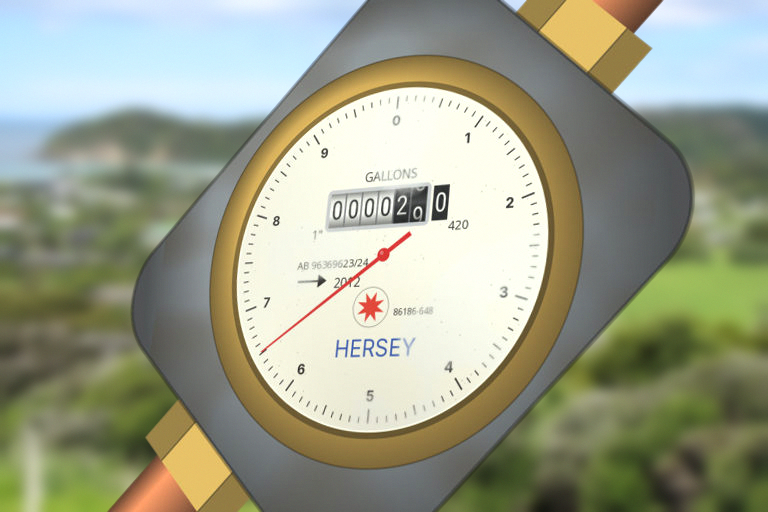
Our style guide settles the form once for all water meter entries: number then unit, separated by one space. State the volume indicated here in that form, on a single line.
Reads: 286.5 gal
